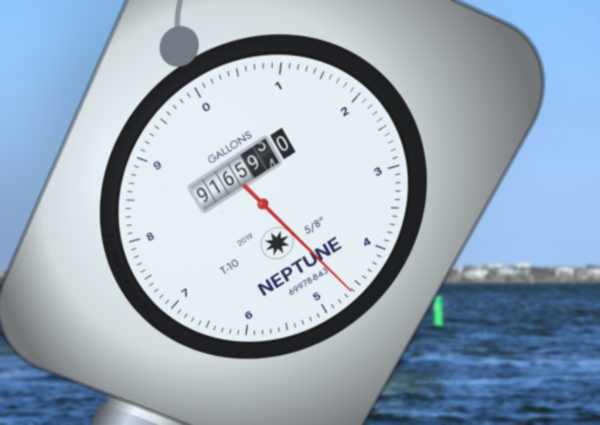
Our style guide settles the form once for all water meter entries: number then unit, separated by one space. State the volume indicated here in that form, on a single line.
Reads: 9165934.6 gal
